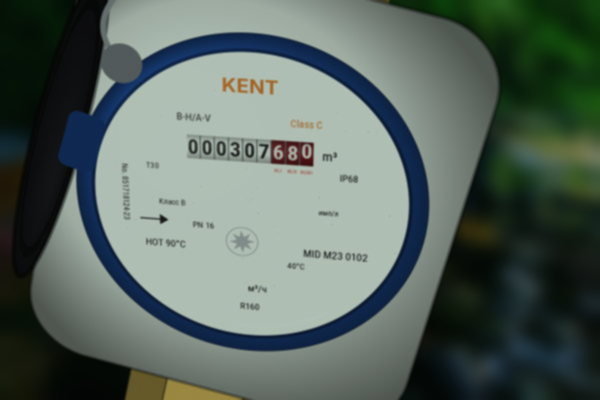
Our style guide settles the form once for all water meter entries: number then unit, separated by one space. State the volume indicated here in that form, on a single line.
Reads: 307.680 m³
